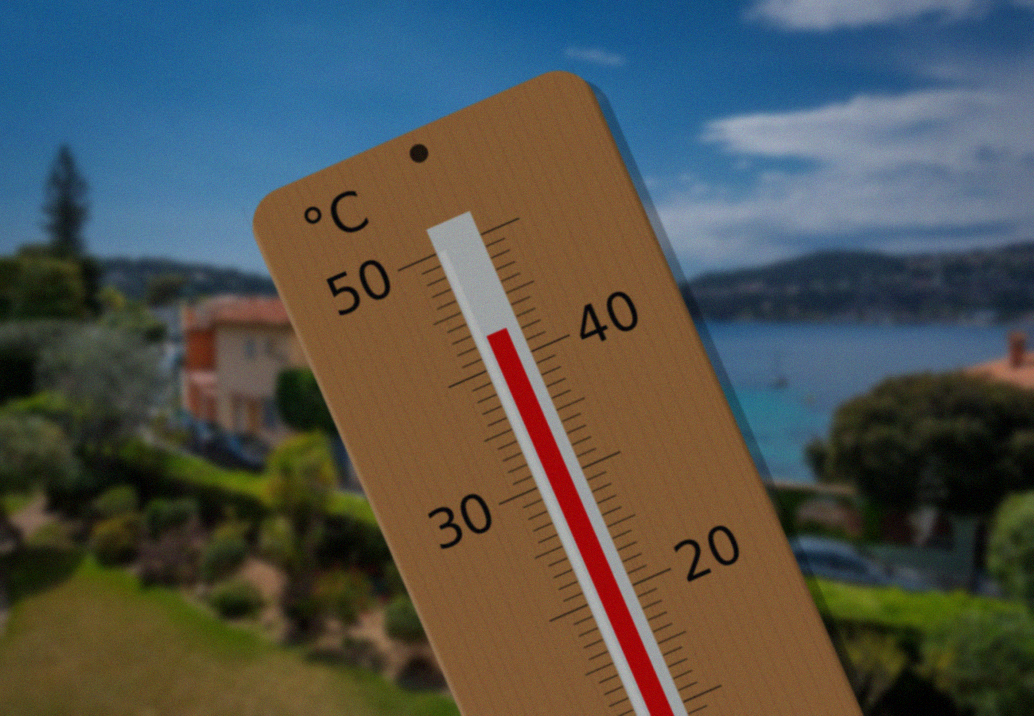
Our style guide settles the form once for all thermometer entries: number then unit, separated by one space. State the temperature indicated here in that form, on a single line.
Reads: 42.5 °C
